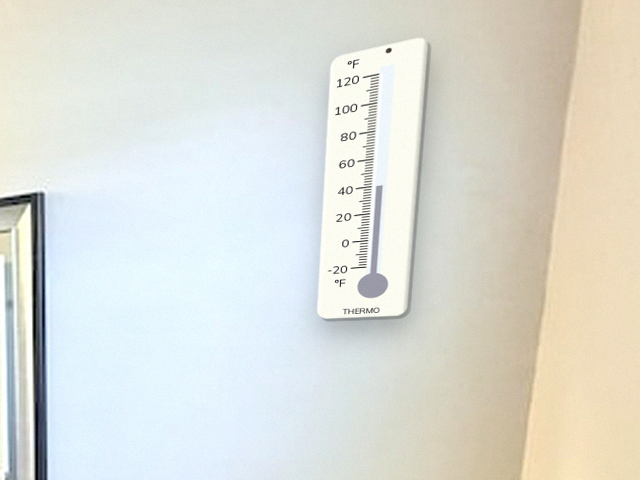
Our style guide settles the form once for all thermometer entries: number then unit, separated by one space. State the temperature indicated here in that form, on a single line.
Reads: 40 °F
